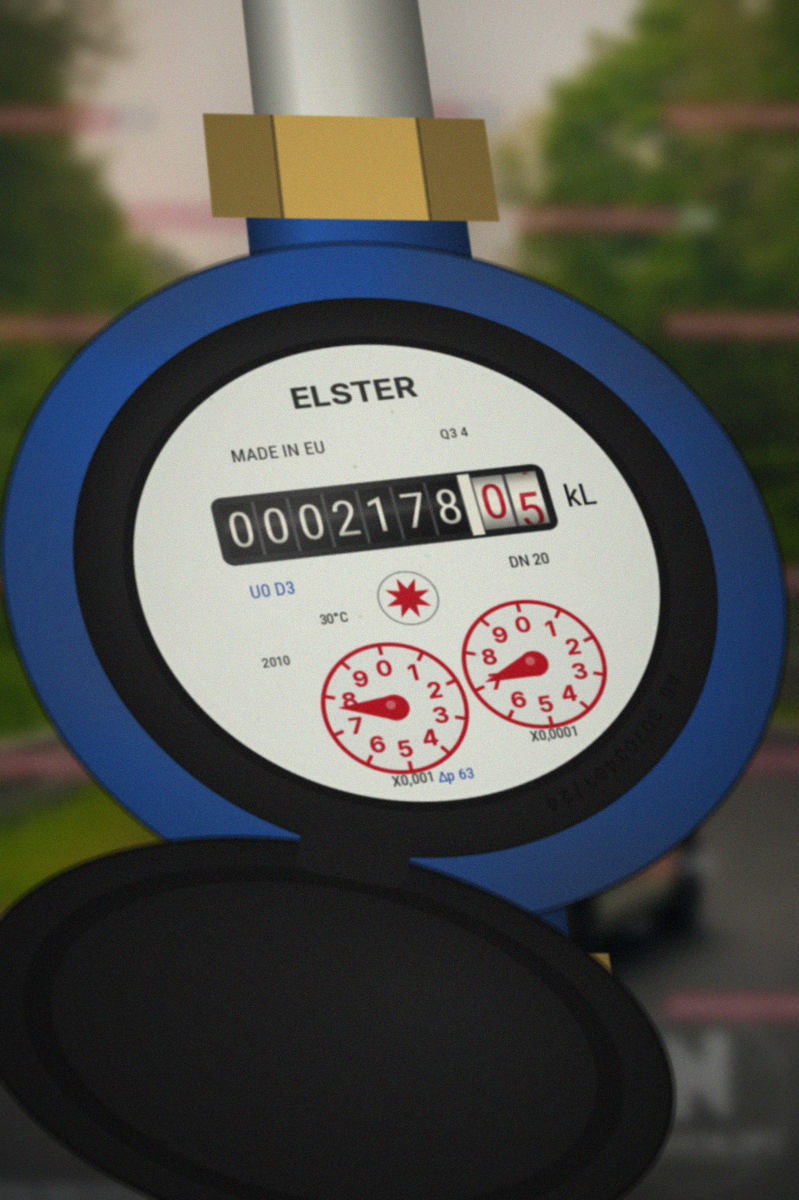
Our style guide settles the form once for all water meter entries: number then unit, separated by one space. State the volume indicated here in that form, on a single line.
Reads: 2178.0477 kL
